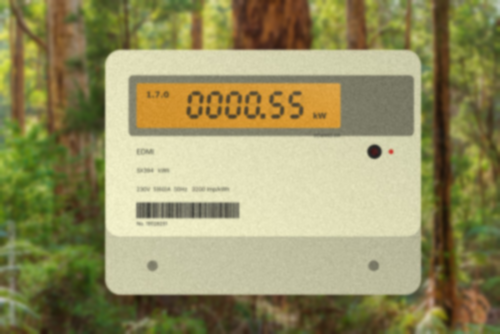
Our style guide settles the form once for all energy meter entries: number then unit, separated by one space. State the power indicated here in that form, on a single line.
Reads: 0.55 kW
